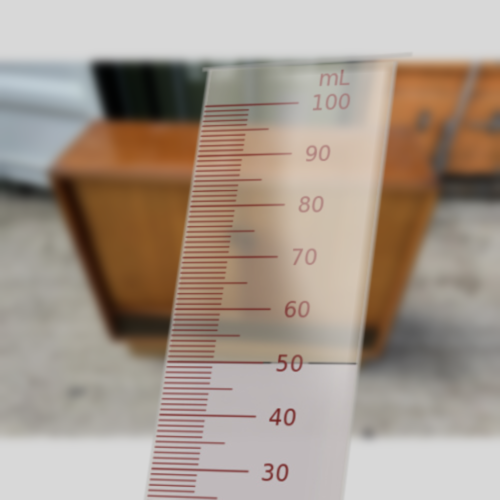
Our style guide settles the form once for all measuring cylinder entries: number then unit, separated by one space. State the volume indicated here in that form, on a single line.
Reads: 50 mL
